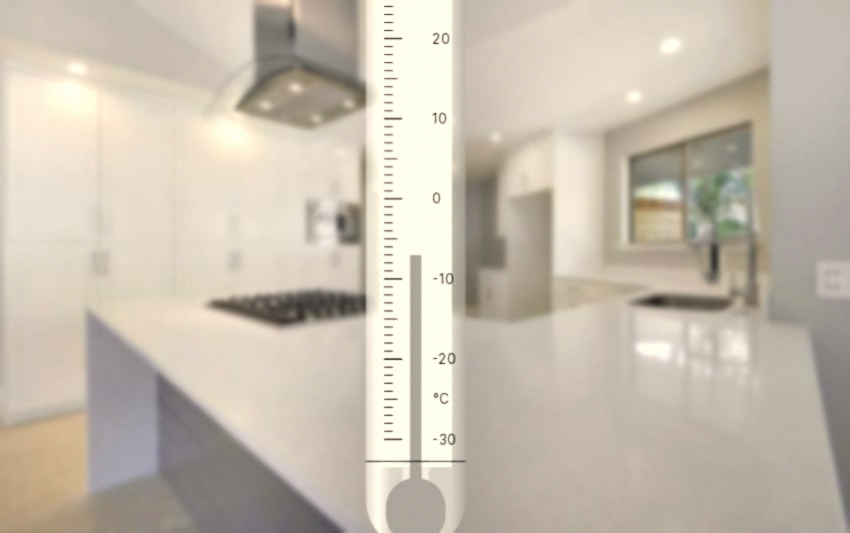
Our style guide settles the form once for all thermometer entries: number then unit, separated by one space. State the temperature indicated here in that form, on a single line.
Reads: -7 °C
